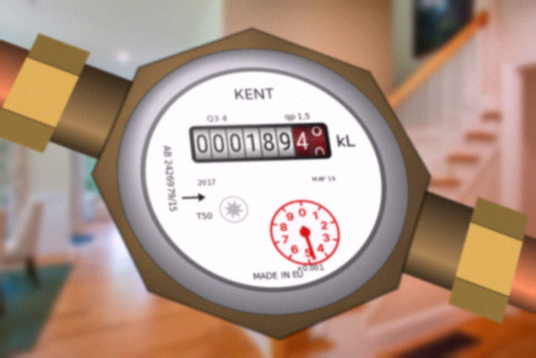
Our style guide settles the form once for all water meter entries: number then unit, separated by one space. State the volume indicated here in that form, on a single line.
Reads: 189.484 kL
